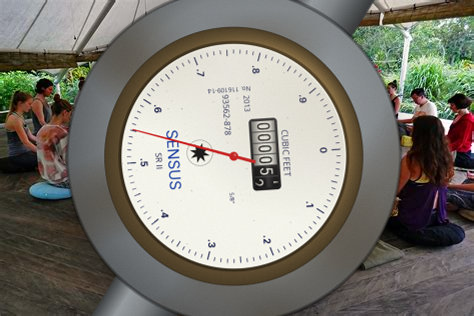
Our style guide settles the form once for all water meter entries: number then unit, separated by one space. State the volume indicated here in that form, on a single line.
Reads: 51.55 ft³
